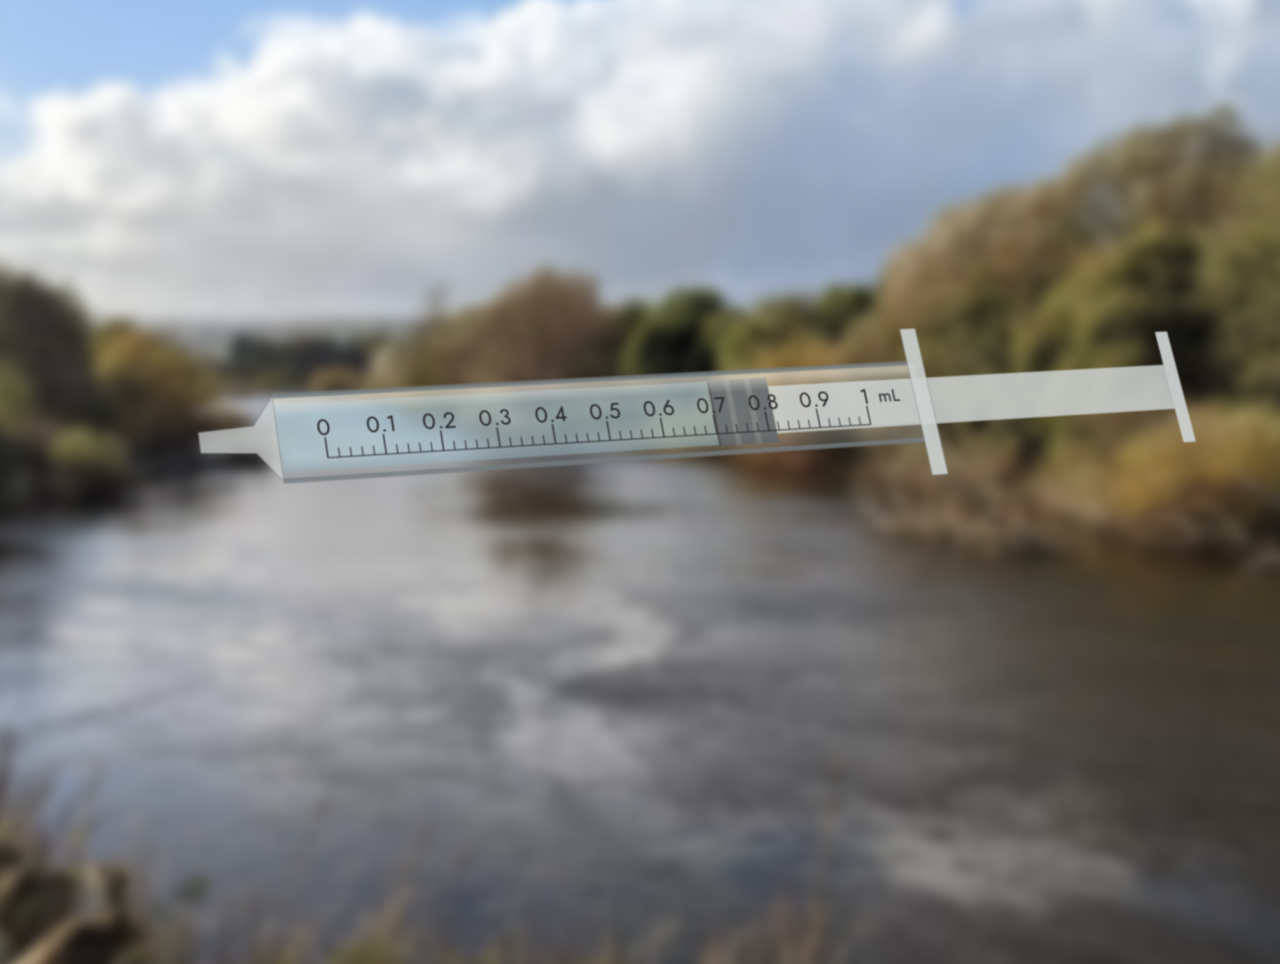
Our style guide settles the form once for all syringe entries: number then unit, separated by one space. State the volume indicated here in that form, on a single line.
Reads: 0.7 mL
